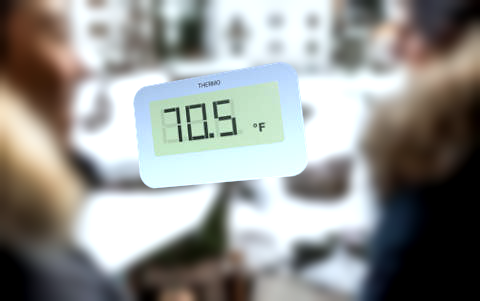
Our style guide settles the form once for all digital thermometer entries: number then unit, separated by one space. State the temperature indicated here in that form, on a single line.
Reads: 70.5 °F
